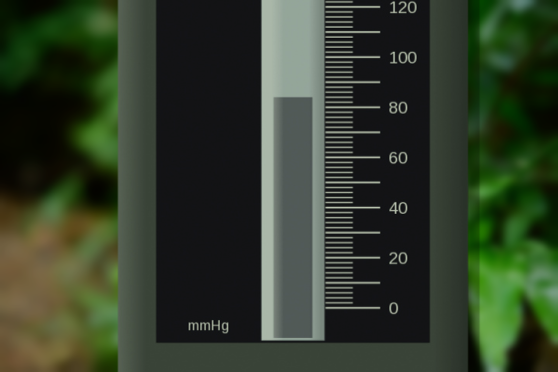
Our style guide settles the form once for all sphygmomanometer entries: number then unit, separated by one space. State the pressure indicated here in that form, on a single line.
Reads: 84 mmHg
